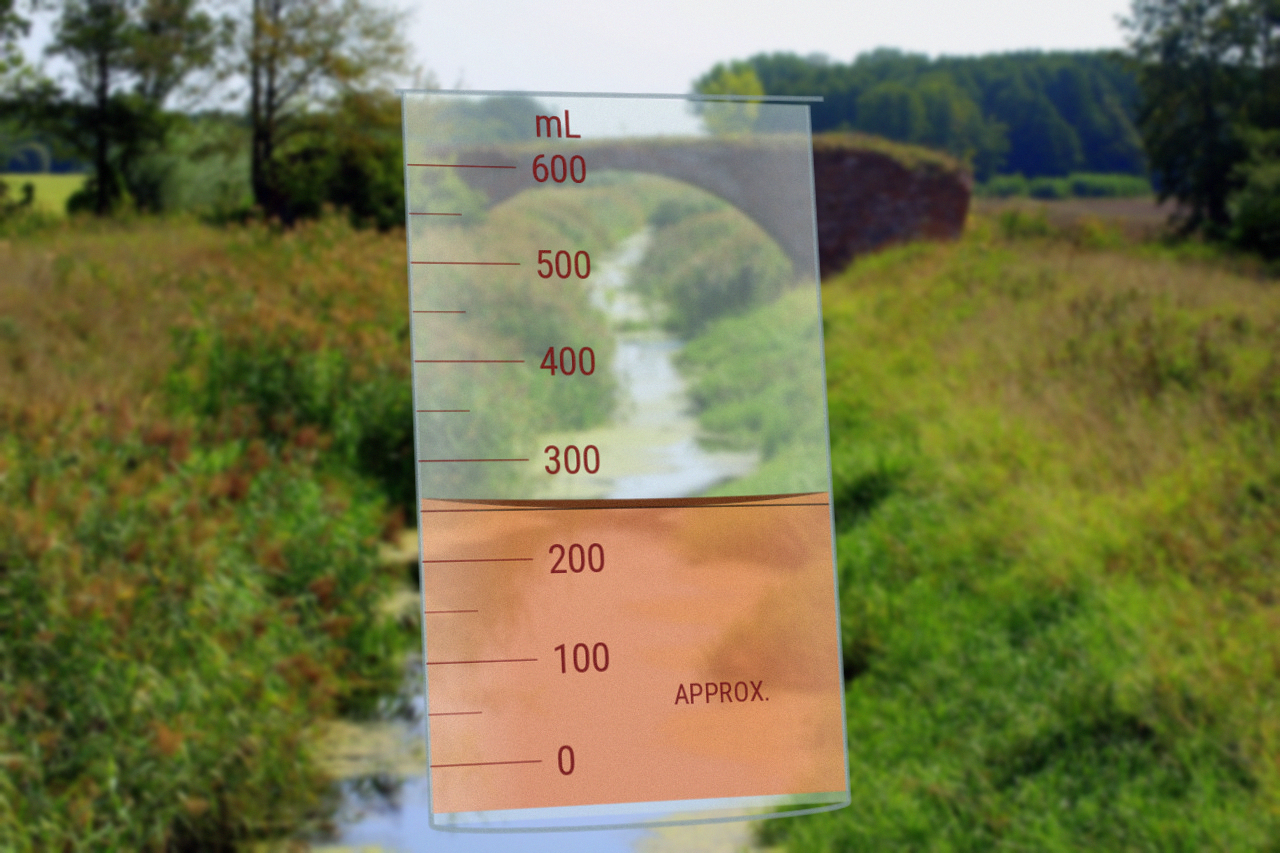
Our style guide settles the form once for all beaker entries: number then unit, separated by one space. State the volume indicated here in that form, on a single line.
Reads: 250 mL
